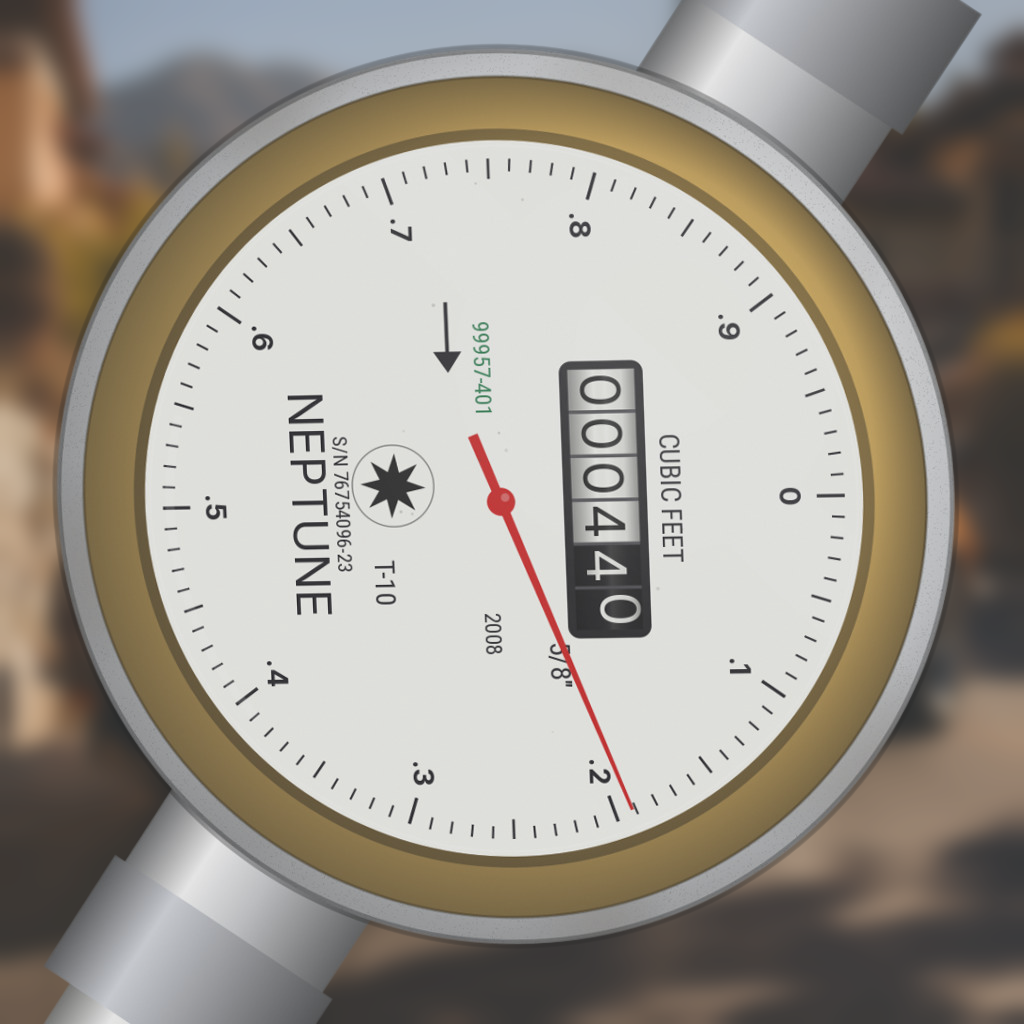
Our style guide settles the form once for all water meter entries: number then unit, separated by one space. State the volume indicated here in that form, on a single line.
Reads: 440.19 ft³
